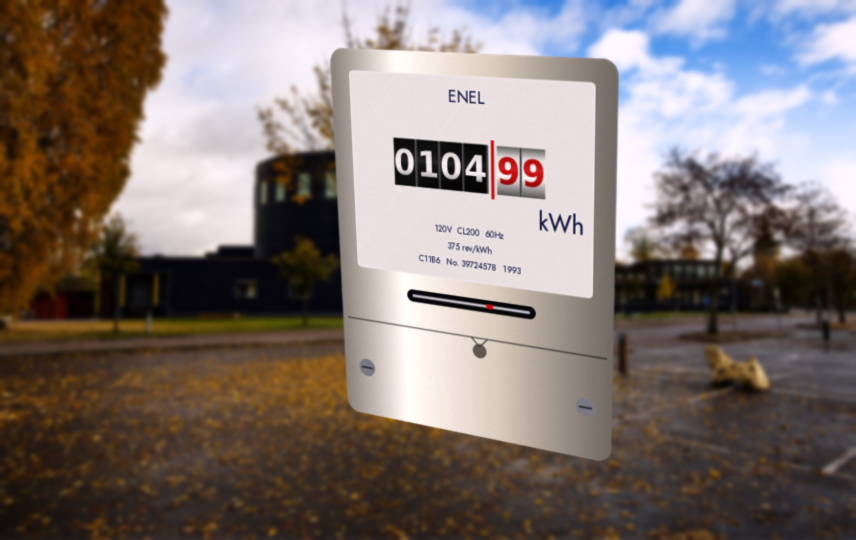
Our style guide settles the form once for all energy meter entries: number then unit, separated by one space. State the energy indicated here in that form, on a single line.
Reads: 104.99 kWh
